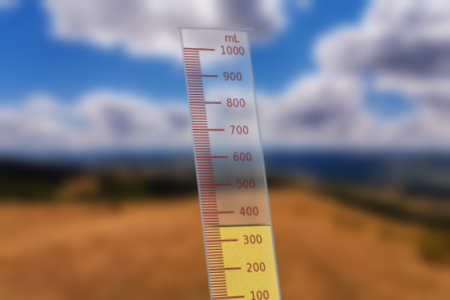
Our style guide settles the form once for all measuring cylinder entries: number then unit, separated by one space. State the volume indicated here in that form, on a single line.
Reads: 350 mL
